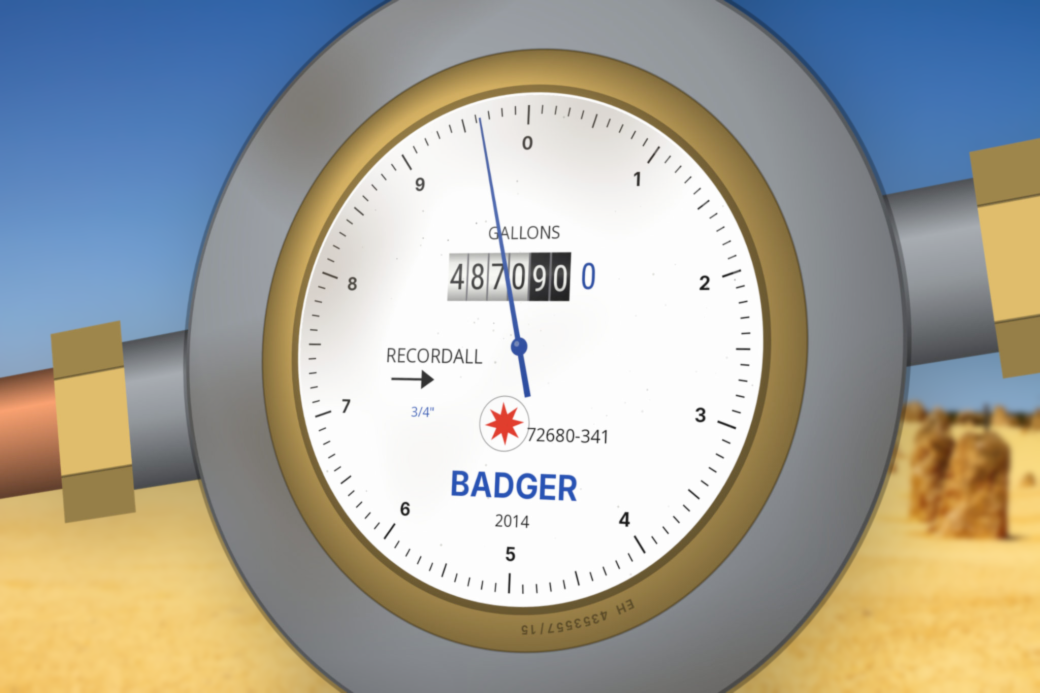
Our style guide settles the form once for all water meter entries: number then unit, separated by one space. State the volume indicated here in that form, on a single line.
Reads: 4870899.6 gal
